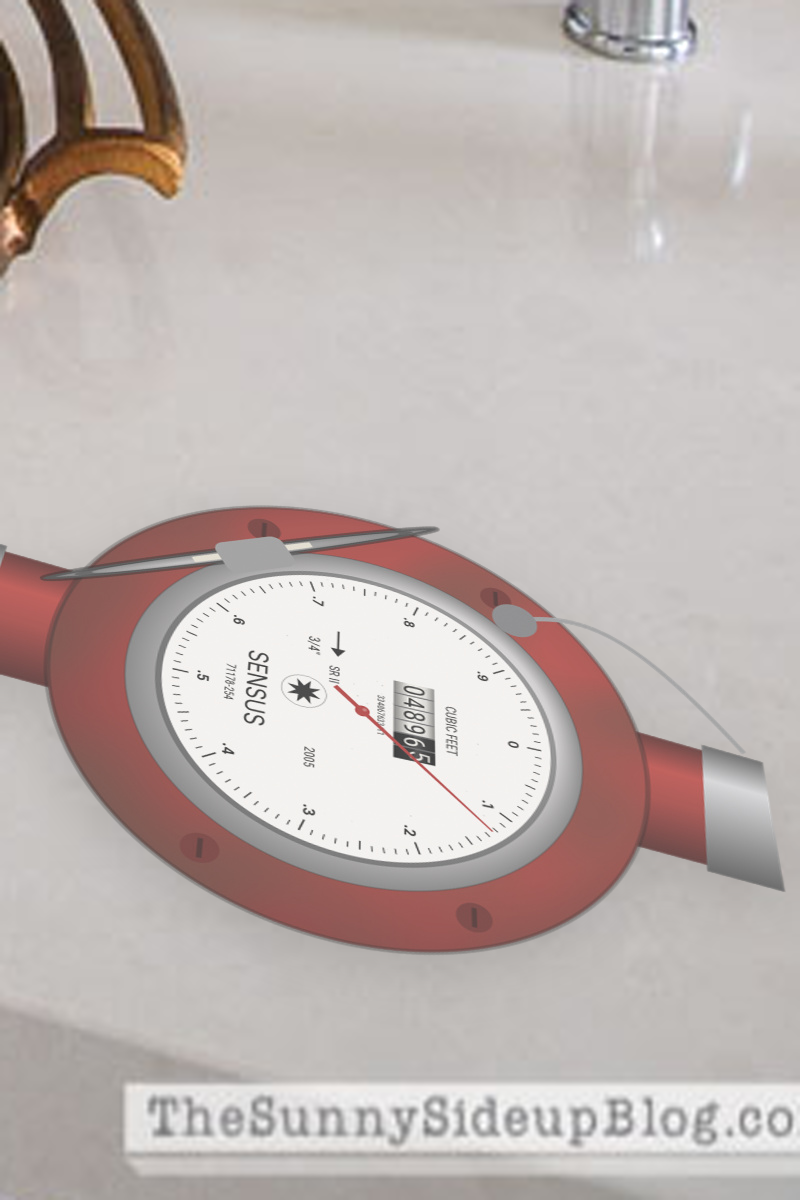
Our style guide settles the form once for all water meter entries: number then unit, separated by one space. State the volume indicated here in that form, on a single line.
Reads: 48965.12 ft³
